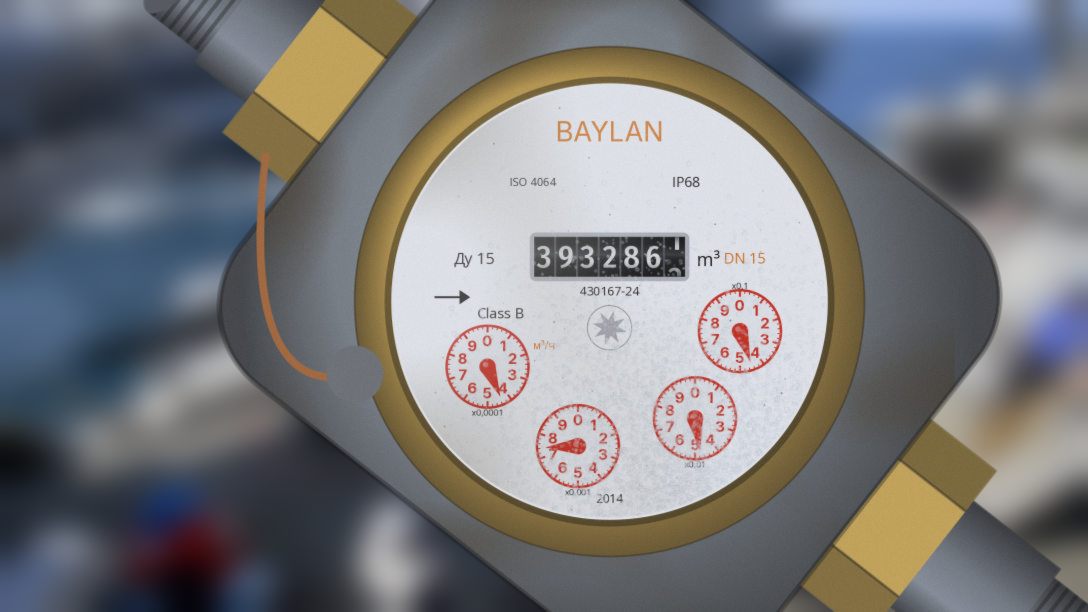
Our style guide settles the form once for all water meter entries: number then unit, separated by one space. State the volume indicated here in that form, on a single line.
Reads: 3932861.4474 m³
